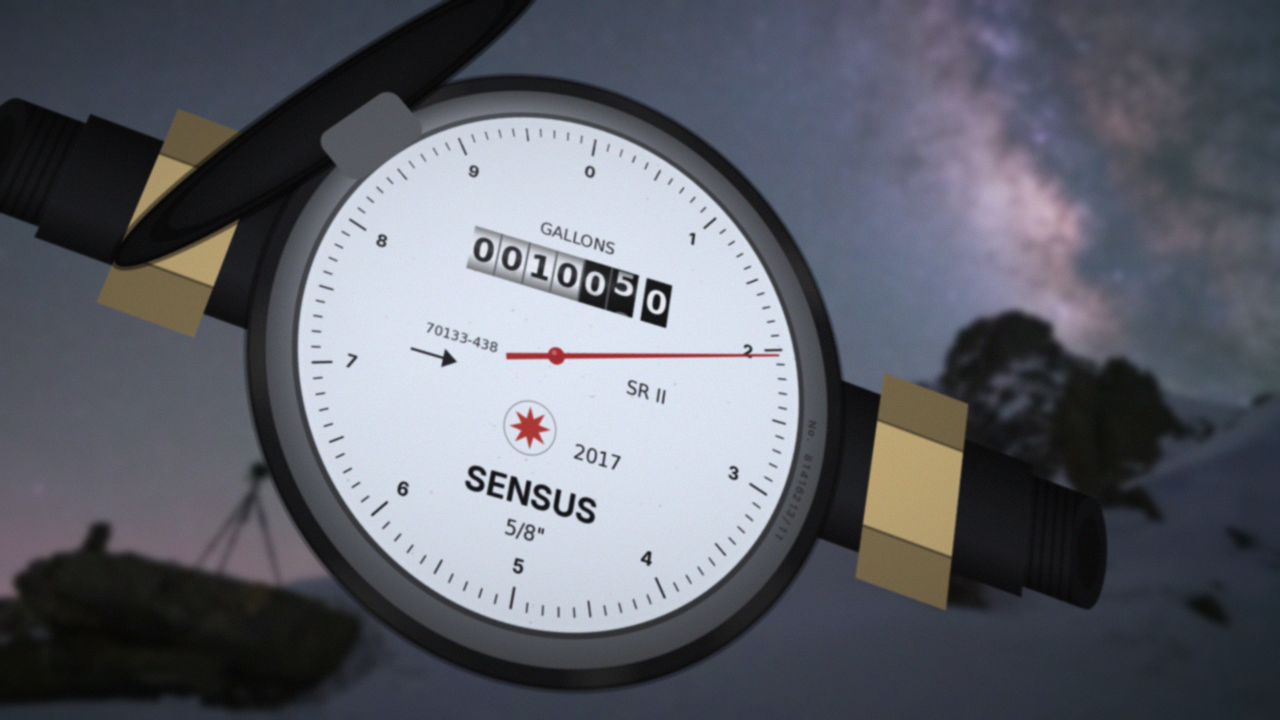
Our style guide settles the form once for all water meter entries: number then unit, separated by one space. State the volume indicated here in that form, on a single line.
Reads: 10052.0 gal
